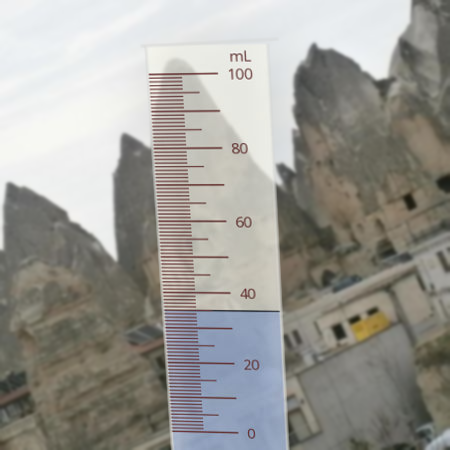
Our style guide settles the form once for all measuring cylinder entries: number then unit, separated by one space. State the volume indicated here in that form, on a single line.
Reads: 35 mL
